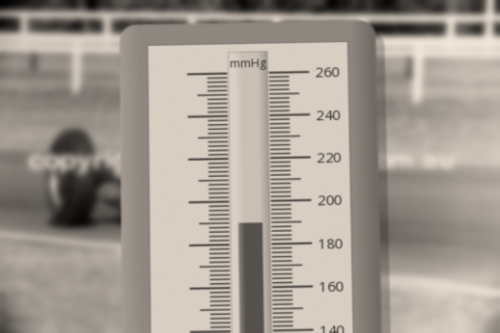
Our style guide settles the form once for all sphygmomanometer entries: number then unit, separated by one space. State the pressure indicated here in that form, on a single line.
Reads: 190 mmHg
